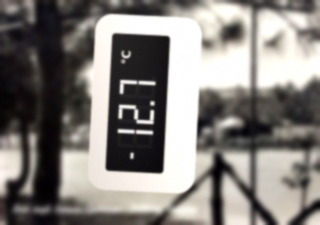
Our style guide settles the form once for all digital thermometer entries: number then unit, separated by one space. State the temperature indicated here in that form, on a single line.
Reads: -12.7 °C
